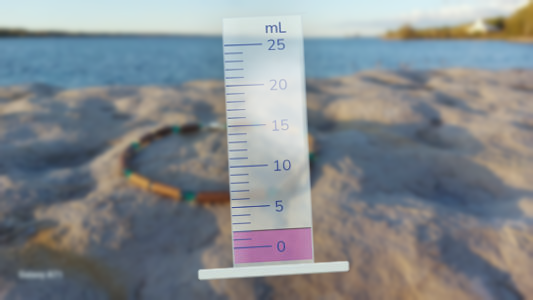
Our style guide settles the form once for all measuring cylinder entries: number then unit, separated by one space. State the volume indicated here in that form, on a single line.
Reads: 2 mL
